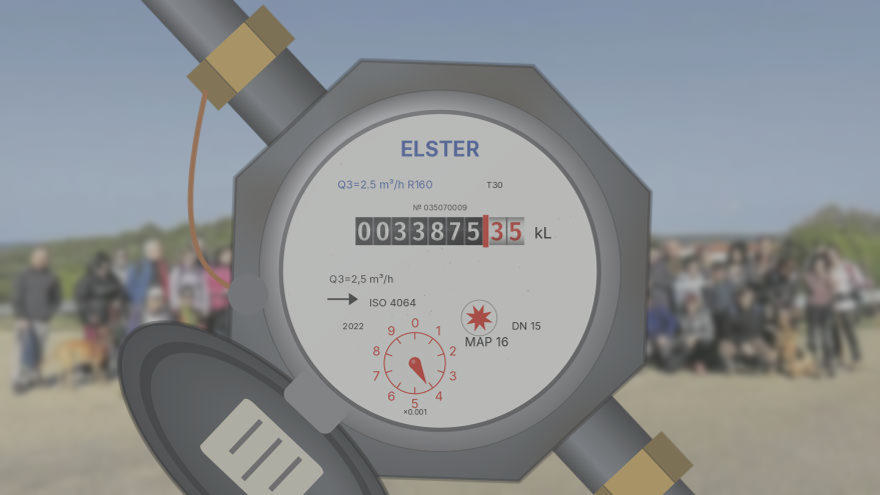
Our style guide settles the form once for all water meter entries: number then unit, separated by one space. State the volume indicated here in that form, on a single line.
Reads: 33875.354 kL
